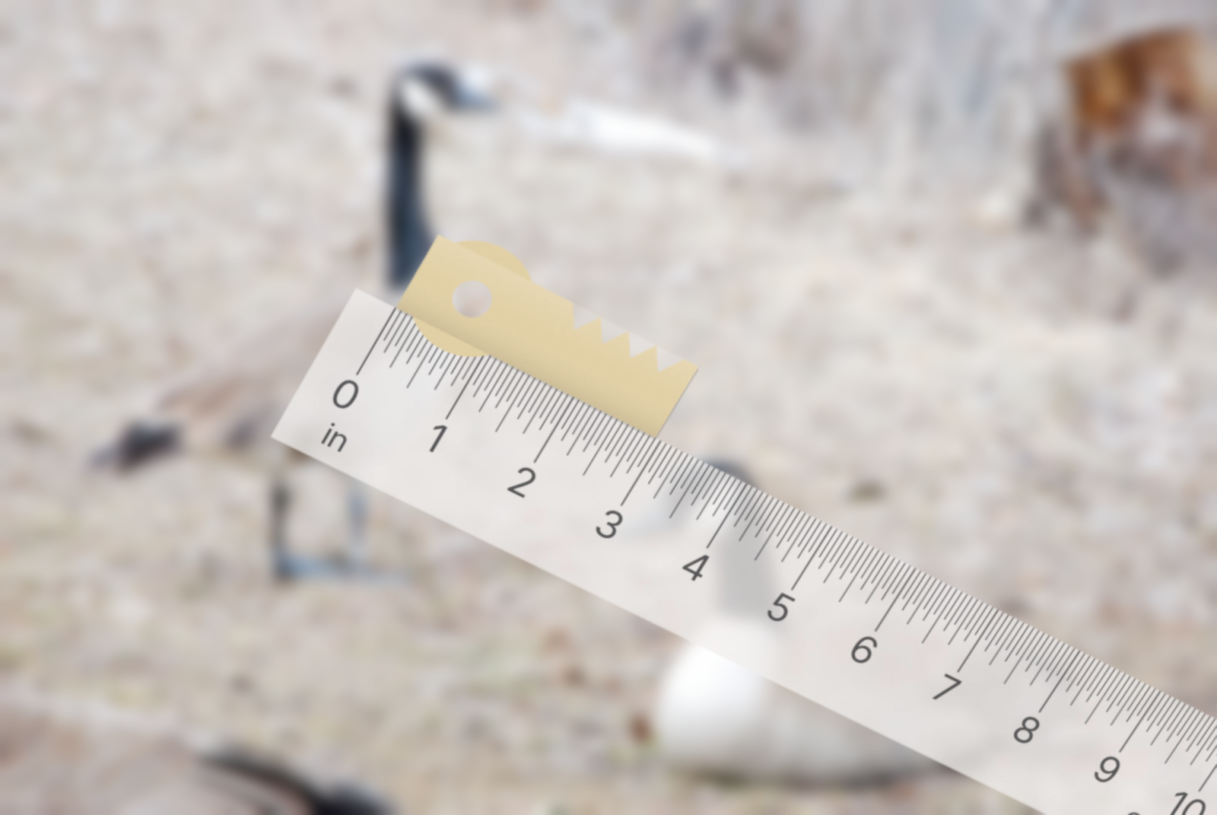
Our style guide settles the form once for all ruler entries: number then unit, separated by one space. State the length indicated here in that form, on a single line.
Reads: 2.9375 in
